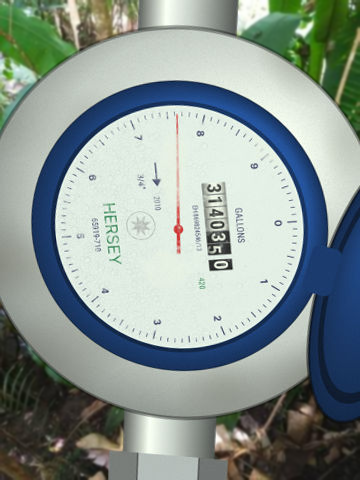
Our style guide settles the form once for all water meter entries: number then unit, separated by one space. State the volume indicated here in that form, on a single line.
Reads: 3140347.6 gal
